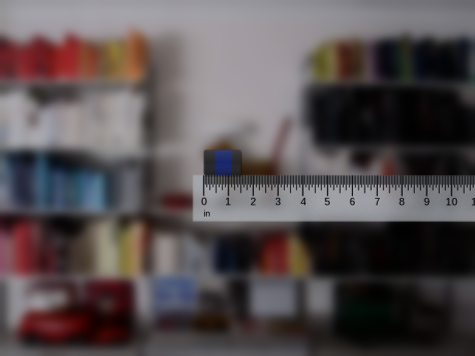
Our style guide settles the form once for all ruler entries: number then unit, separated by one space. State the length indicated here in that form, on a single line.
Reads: 1.5 in
